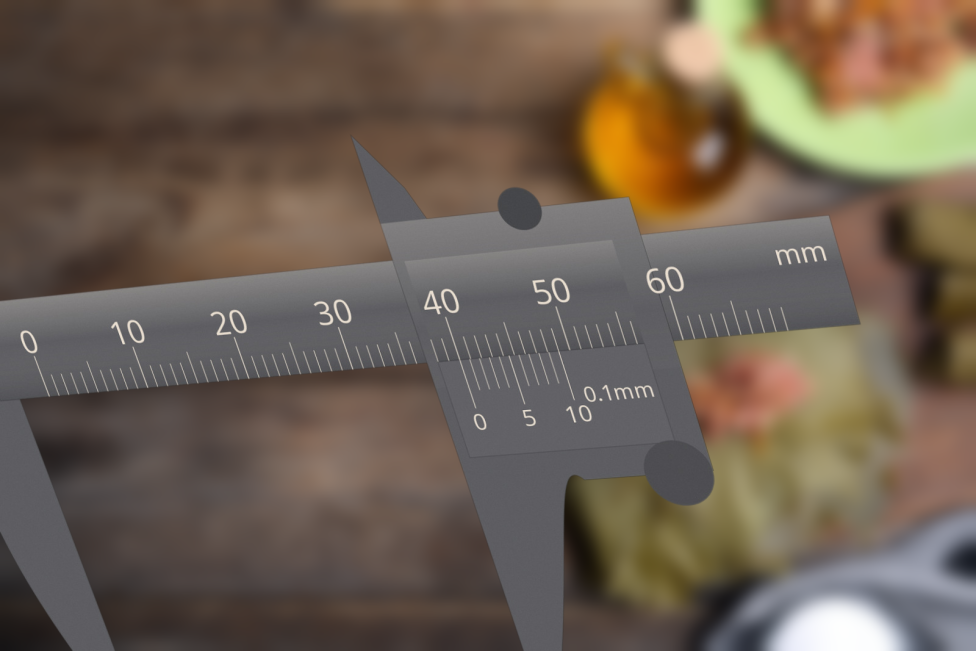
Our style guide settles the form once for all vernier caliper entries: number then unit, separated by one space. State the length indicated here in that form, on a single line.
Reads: 40.0 mm
